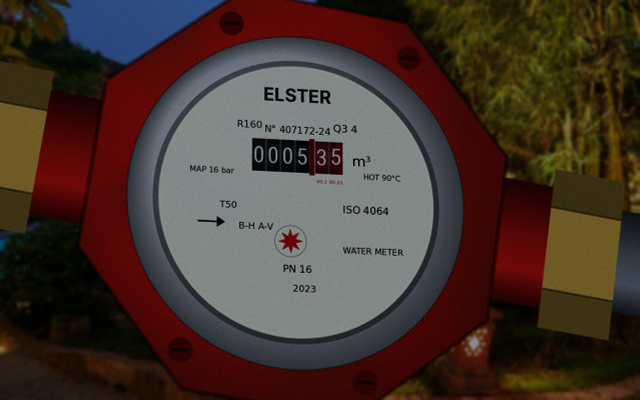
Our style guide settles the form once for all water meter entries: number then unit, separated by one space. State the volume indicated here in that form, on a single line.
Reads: 5.35 m³
